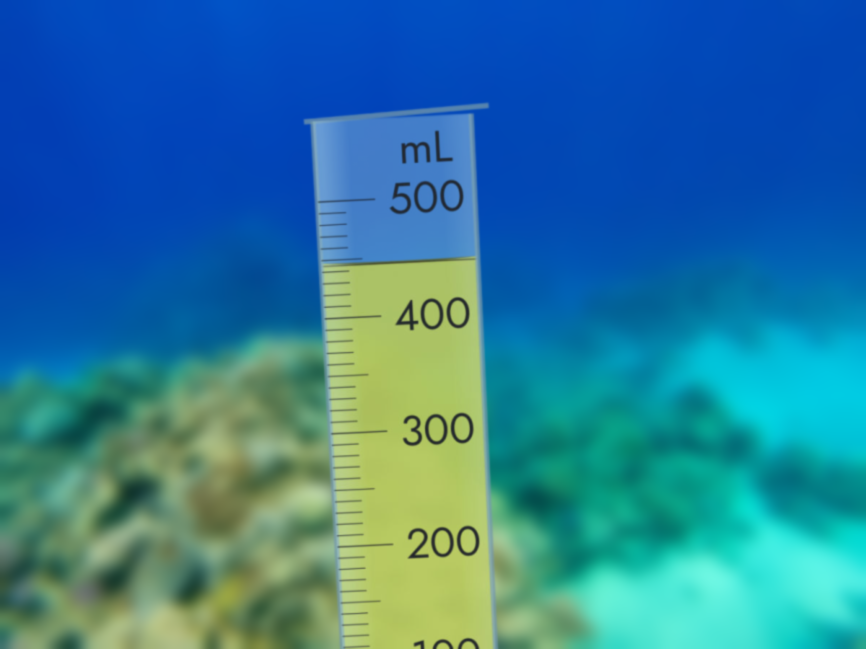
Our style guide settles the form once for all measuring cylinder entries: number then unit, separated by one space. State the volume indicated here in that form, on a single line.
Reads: 445 mL
